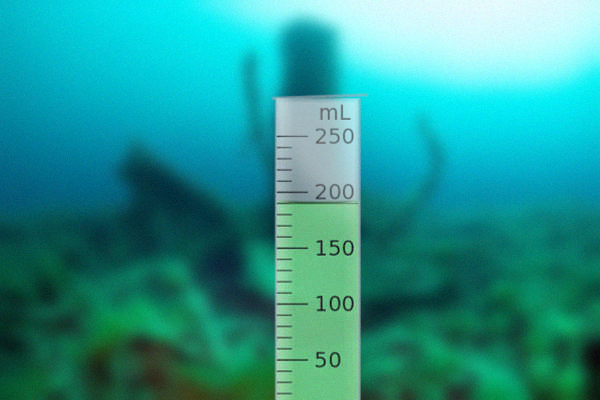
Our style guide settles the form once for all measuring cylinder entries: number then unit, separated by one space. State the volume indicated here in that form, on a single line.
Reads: 190 mL
